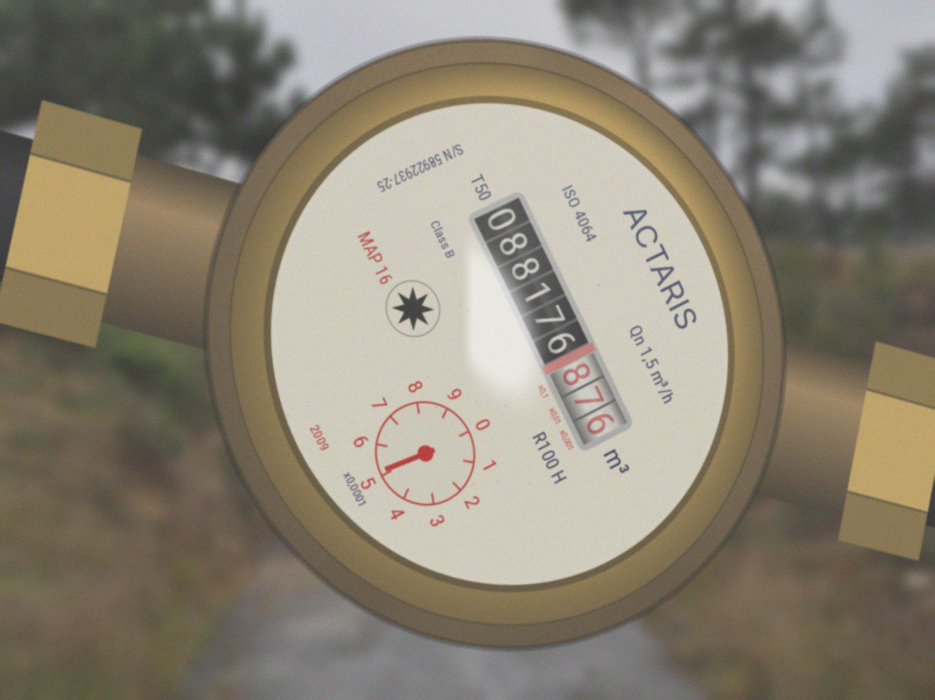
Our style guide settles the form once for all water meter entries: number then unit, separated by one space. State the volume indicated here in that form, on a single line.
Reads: 88176.8765 m³
